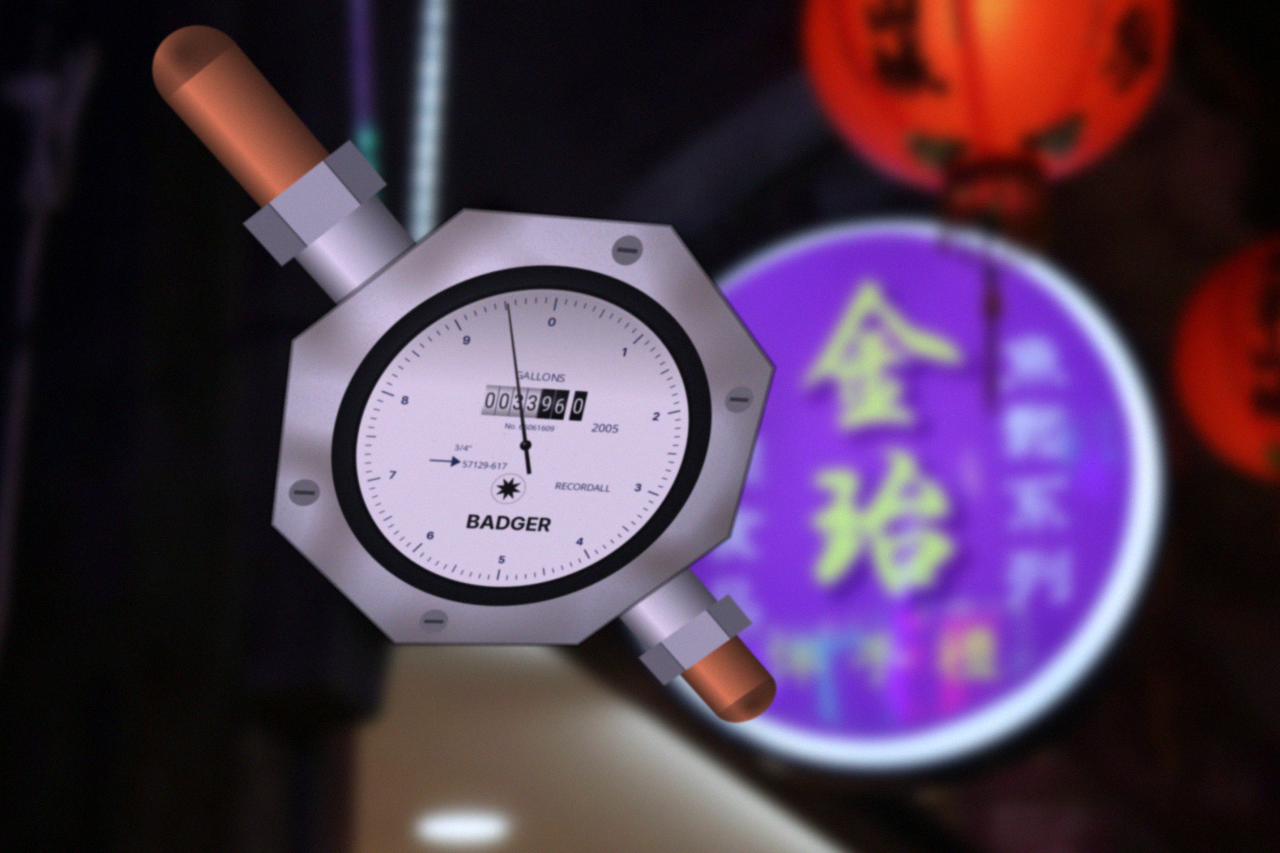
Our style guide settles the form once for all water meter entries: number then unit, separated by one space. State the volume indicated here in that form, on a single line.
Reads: 33959.5 gal
